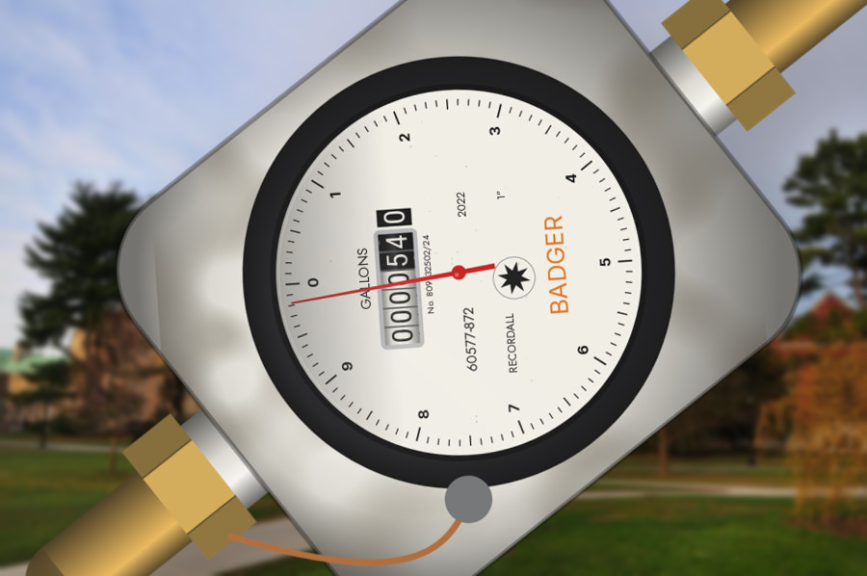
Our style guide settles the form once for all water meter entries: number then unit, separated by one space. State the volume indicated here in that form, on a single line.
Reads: 539.8 gal
